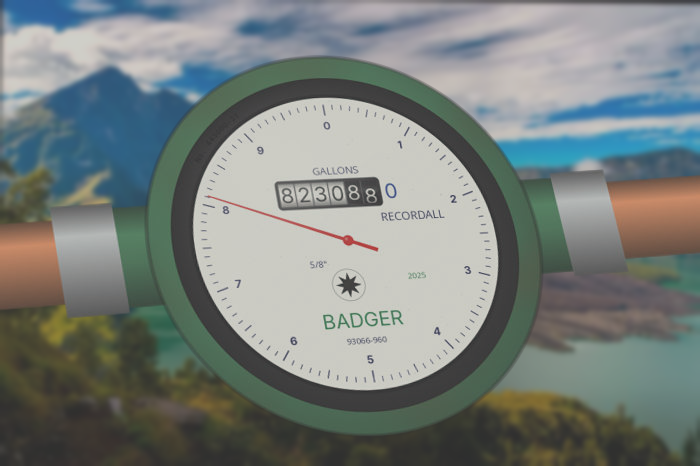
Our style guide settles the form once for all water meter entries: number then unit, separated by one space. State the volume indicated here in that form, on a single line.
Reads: 8230878.1 gal
